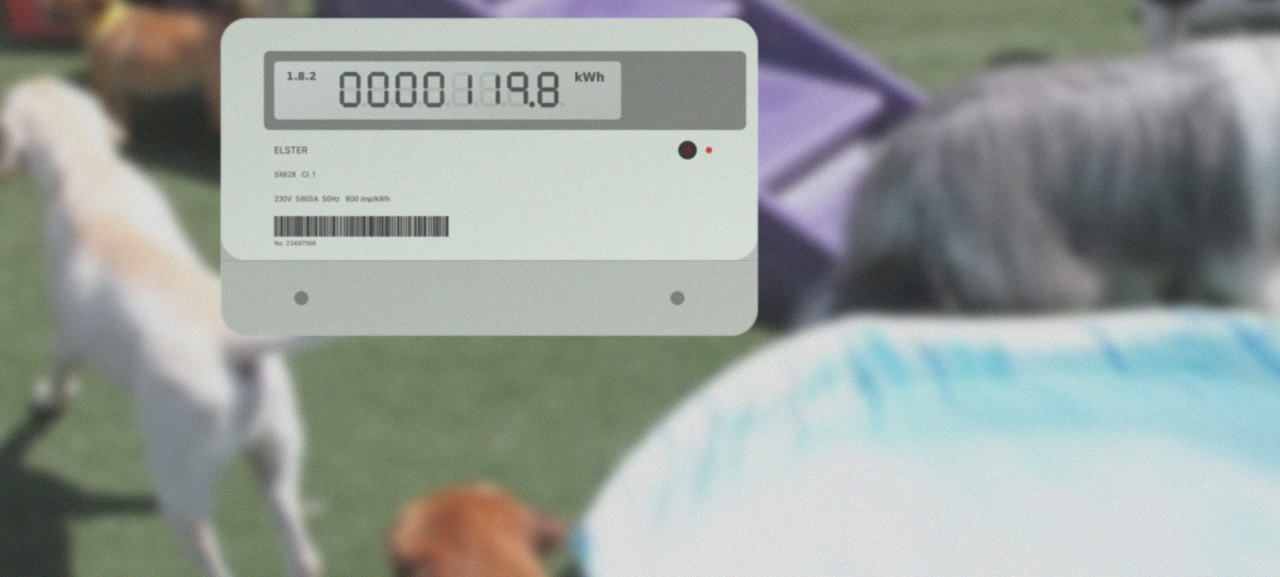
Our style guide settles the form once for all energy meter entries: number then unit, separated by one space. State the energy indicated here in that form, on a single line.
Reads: 119.8 kWh
